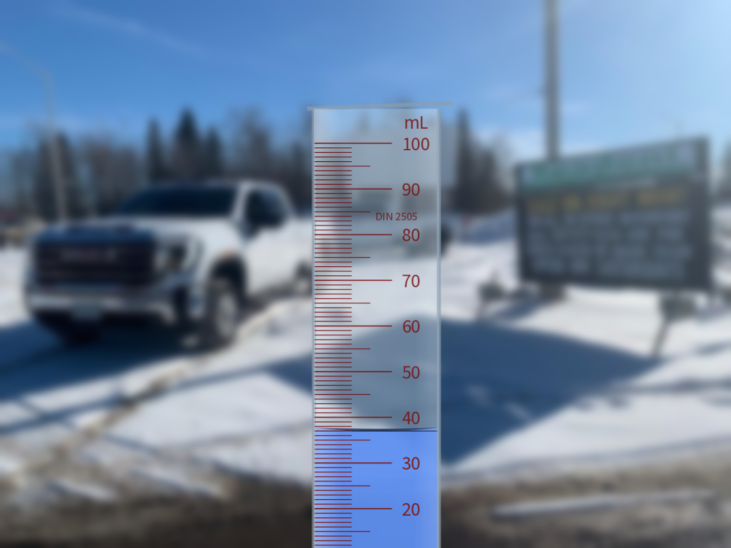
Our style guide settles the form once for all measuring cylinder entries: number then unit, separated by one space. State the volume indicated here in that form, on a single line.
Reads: 37 mL
